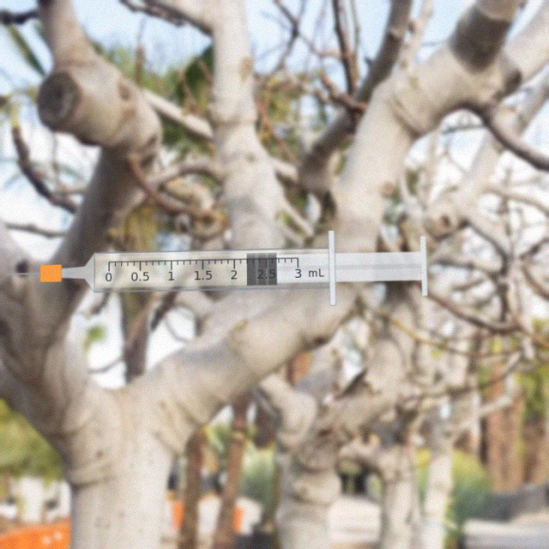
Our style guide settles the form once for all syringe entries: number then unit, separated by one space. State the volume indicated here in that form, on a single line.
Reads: 2.2 mL
